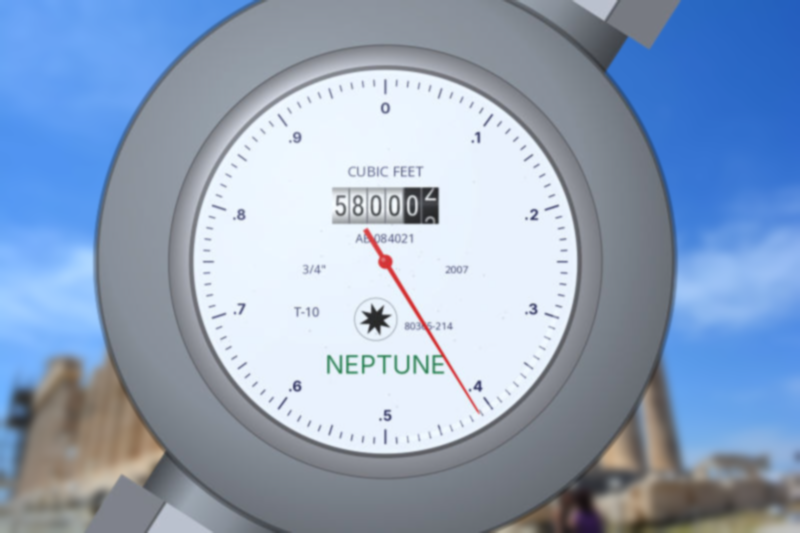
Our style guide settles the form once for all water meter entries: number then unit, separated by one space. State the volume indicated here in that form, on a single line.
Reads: 580002.41 ft³
